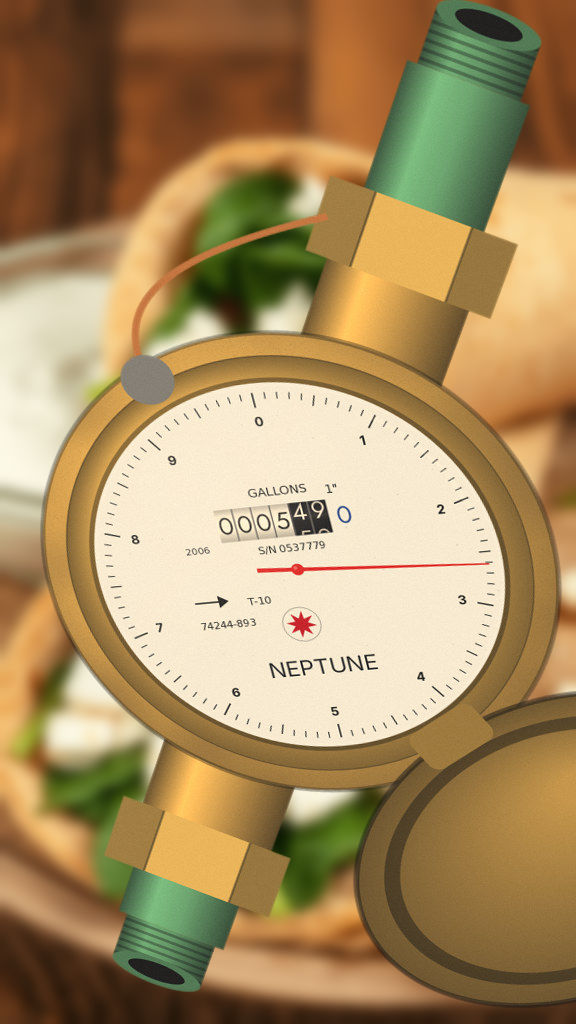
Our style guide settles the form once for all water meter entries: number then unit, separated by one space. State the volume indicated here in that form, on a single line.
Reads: 5492.6 gal
